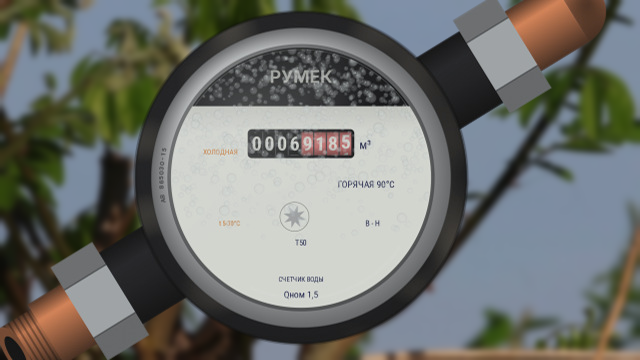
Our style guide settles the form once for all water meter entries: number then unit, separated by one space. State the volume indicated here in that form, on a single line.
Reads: 6.9185 m³
